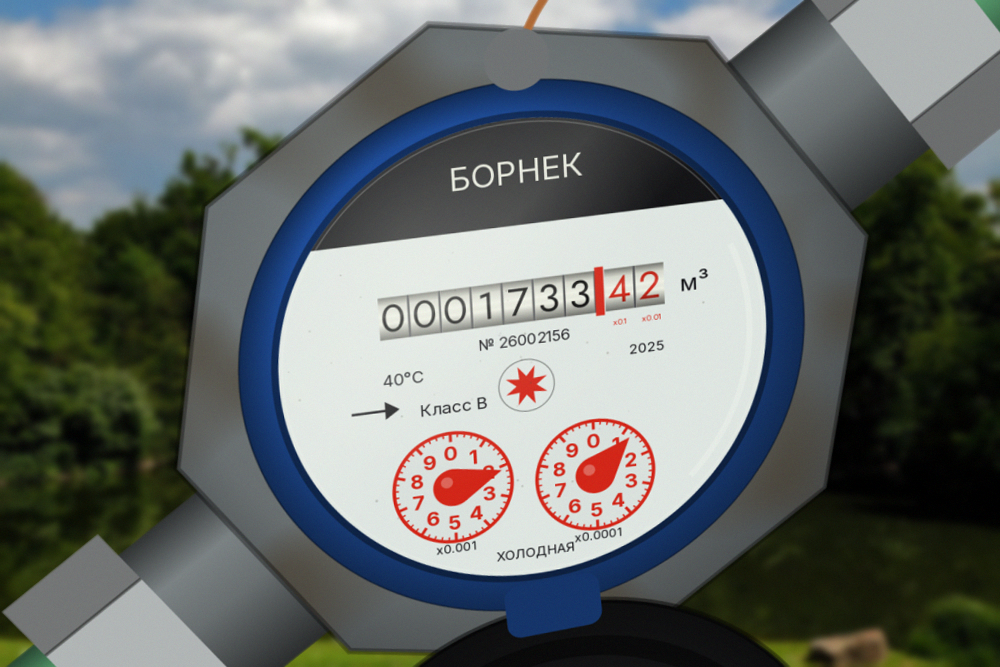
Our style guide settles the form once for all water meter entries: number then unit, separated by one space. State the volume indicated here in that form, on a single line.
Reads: 1733.4221 m³
